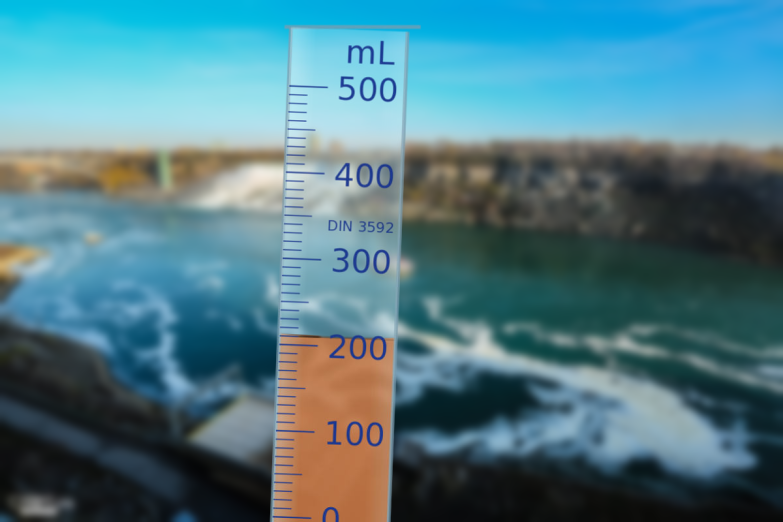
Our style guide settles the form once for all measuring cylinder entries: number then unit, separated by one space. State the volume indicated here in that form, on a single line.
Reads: 210 mL
